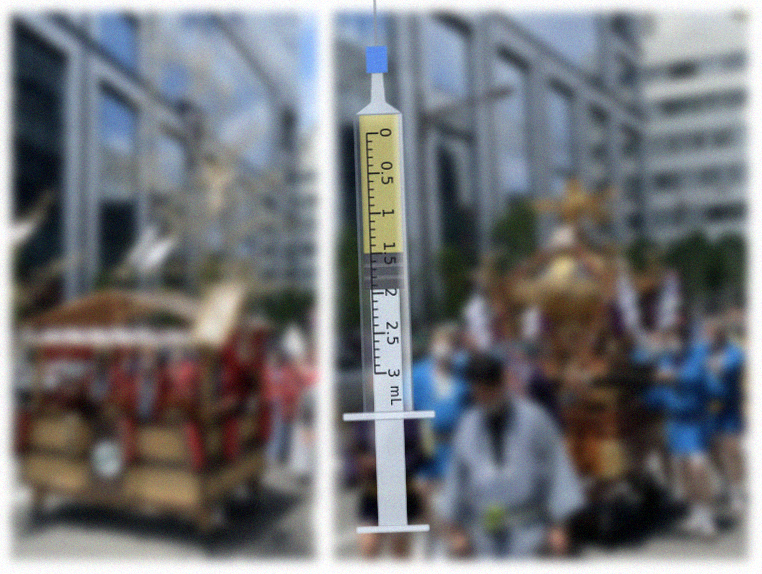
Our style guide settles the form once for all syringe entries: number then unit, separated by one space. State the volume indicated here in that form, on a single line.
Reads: 1.5 mL
